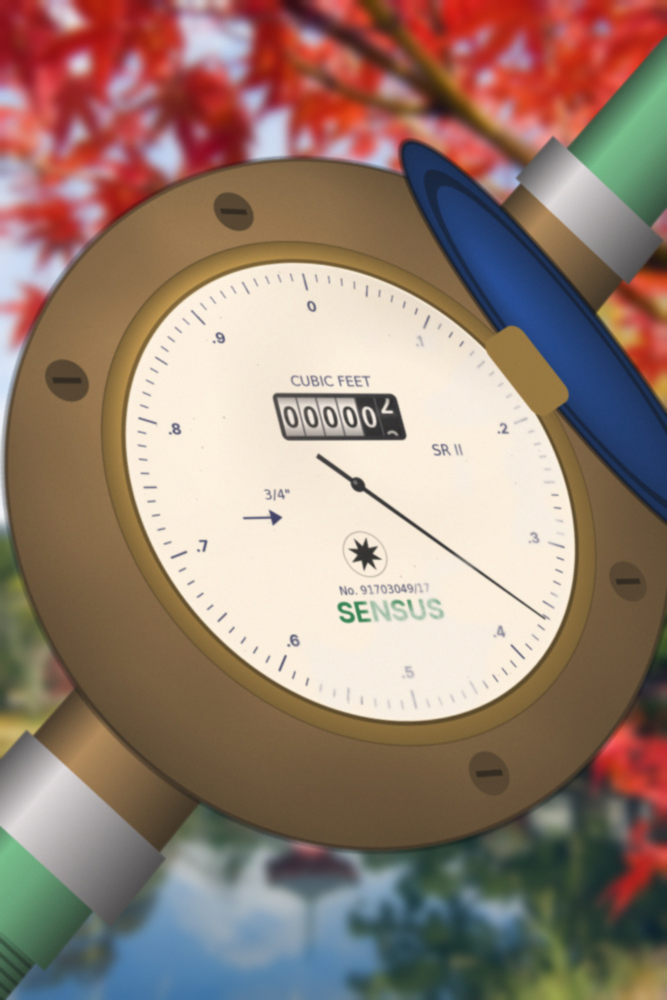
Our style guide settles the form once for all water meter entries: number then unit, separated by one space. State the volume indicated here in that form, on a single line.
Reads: 2.36 ft³
